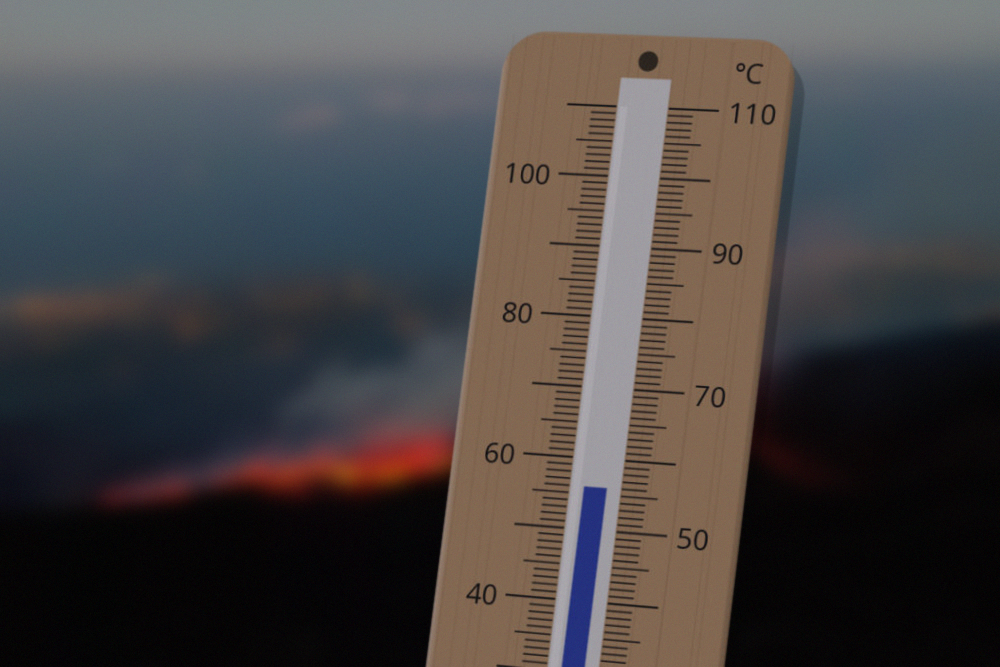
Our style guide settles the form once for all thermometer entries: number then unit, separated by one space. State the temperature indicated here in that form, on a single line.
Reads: 56 °C
